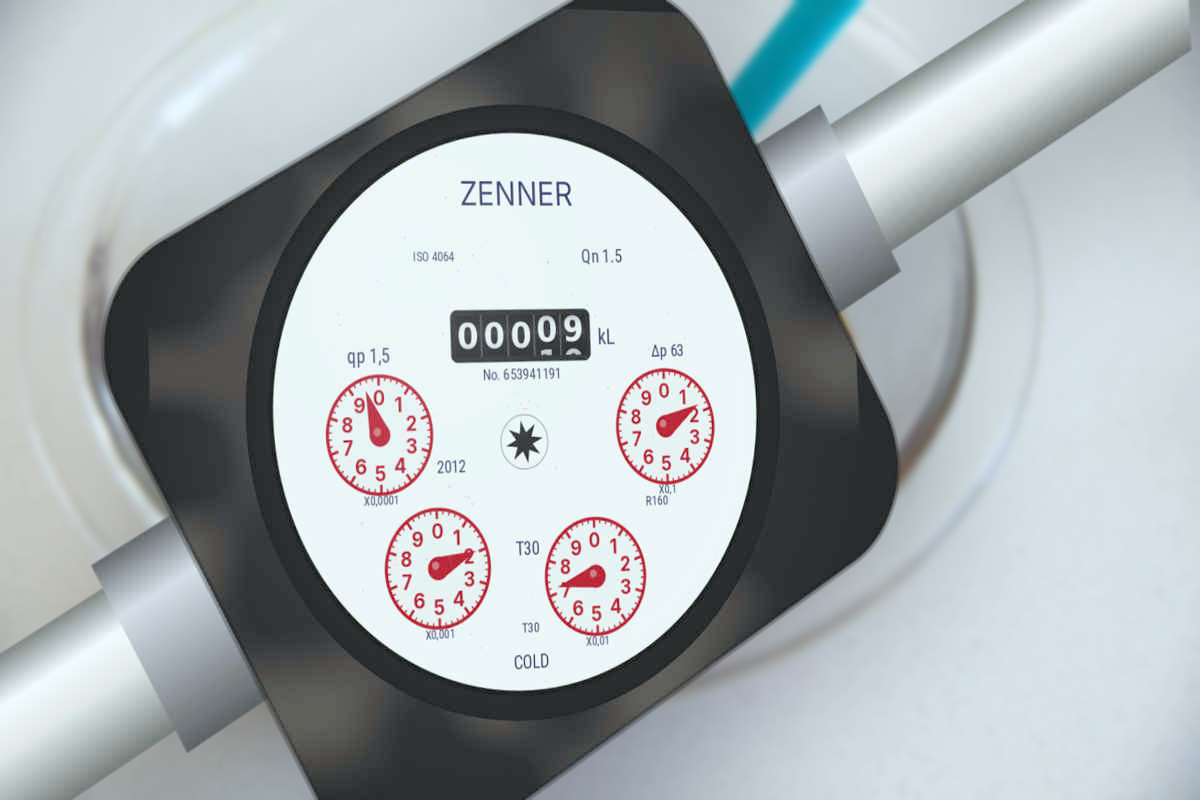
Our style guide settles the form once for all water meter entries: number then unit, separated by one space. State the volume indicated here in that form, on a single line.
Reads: 9.1719 kL
